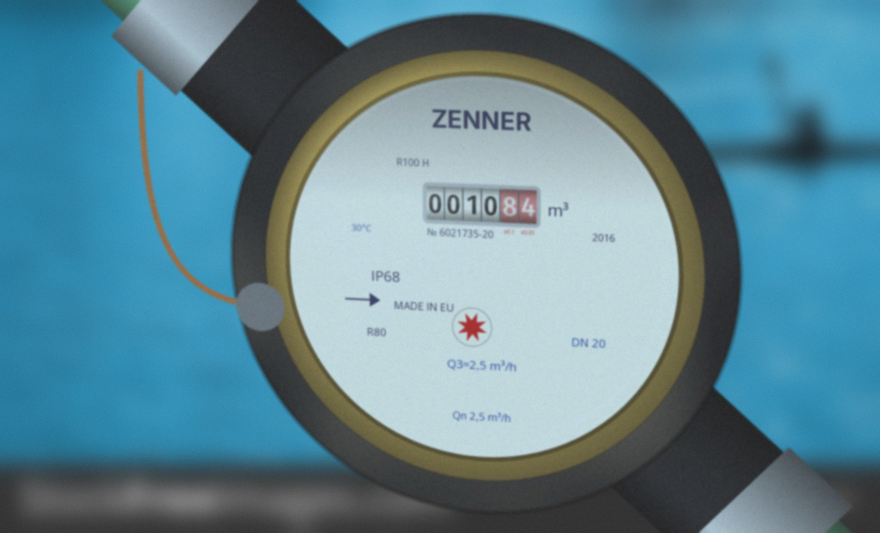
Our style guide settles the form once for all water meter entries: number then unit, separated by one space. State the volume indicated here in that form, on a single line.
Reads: 10.84 m³
